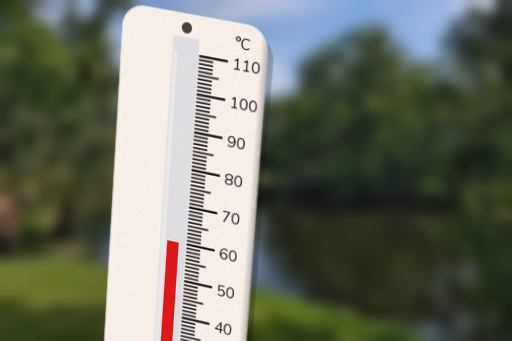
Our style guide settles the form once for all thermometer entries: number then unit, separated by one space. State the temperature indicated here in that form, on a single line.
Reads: 60 °C
